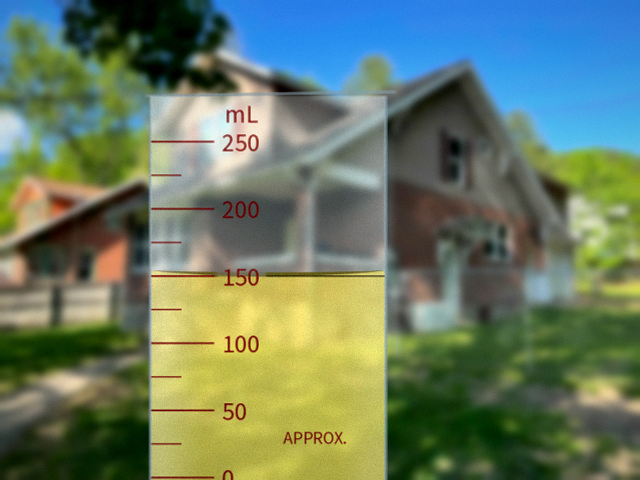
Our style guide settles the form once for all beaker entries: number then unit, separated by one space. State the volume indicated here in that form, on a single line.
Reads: 150 mL
